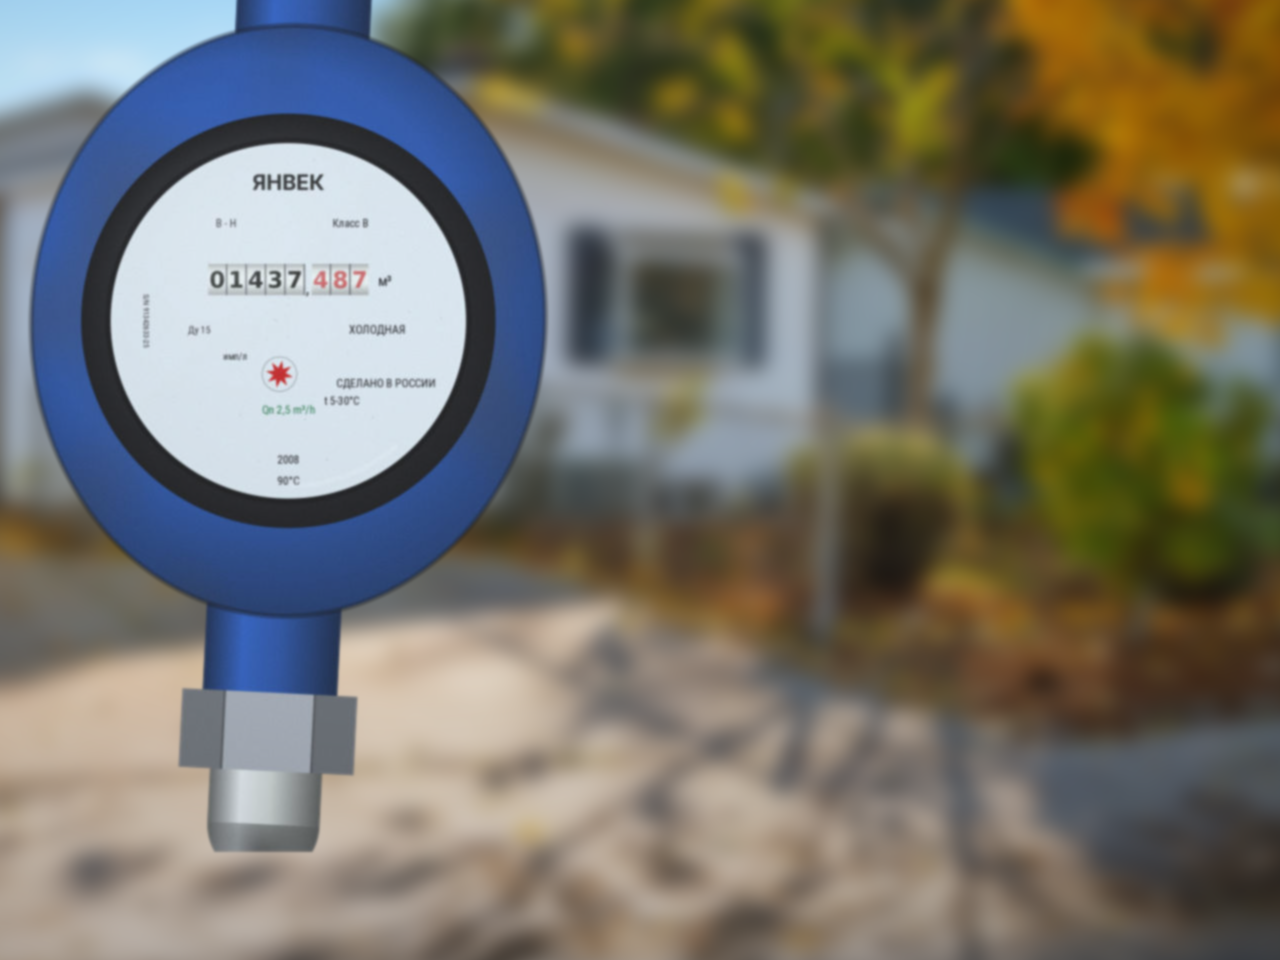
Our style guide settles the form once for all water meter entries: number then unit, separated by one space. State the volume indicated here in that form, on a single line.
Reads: 1437.487 m³
